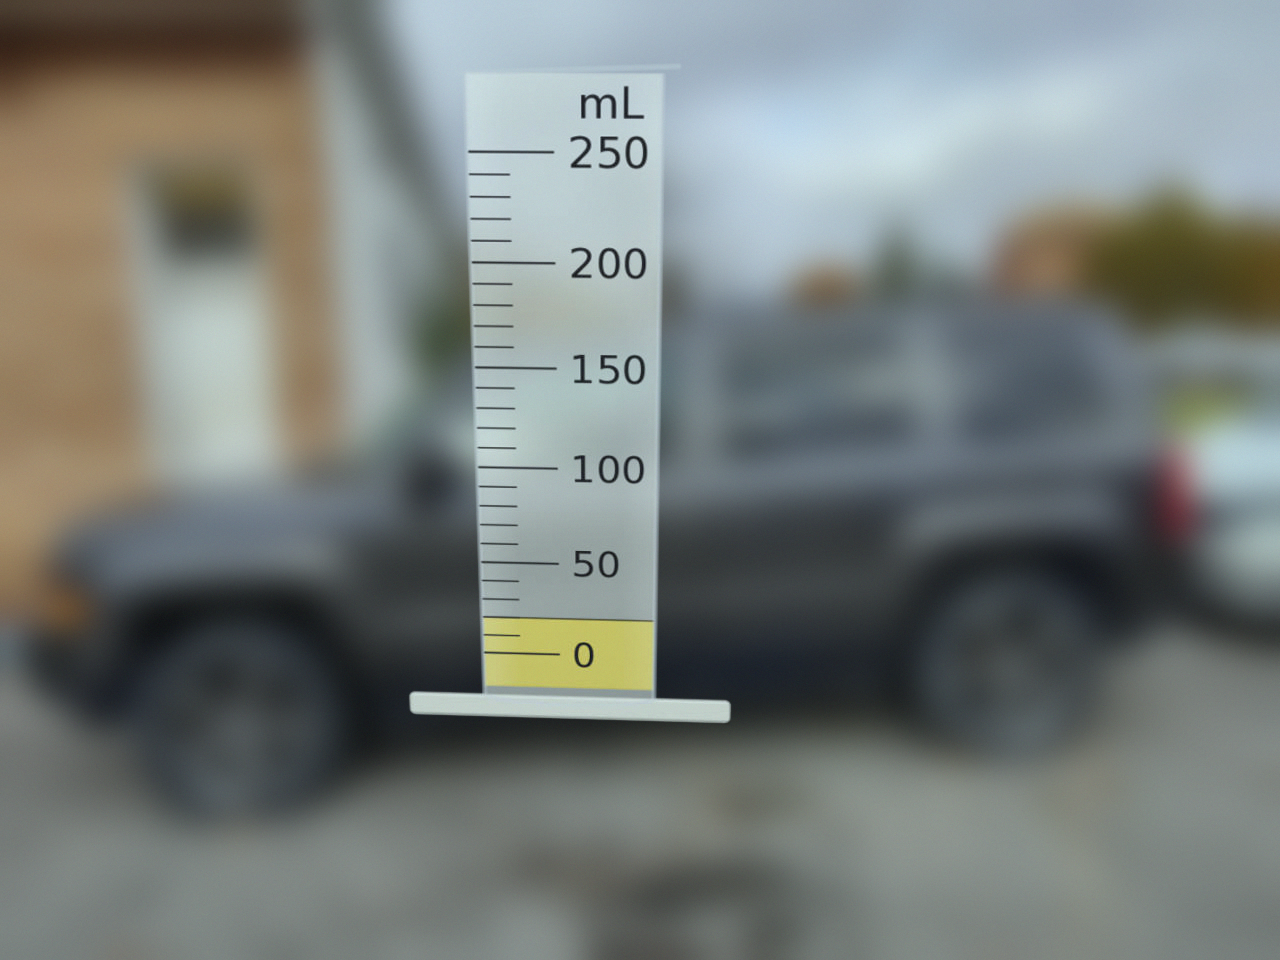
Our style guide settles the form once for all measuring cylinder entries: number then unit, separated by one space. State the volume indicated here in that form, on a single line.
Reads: 20 mL
